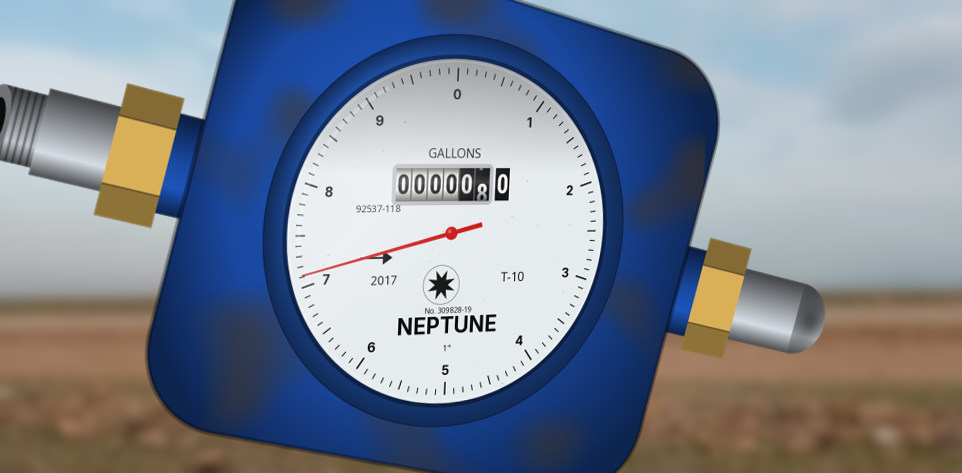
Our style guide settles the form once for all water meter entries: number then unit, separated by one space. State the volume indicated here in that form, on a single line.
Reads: 77.1 gal
